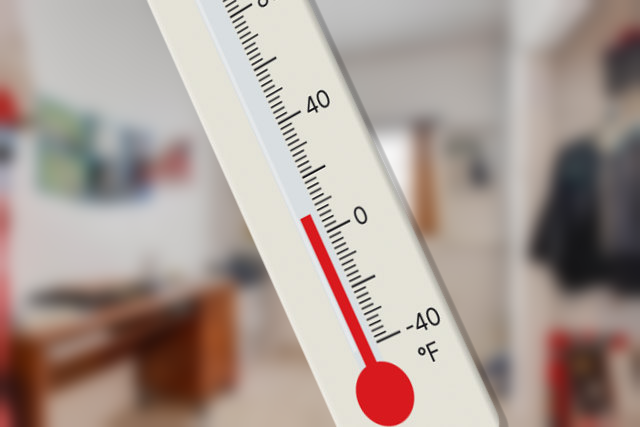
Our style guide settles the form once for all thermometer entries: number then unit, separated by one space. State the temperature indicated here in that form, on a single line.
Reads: 8 °F
